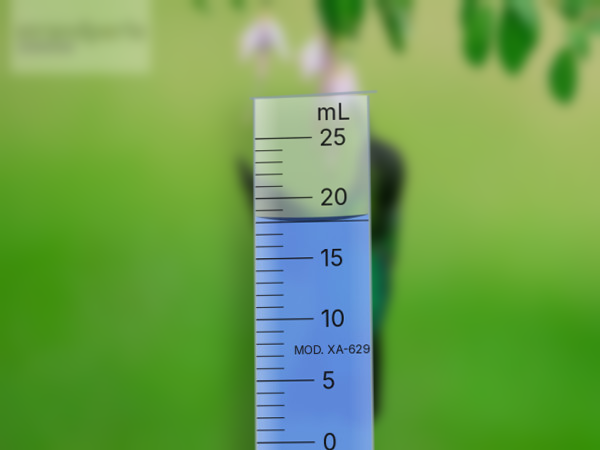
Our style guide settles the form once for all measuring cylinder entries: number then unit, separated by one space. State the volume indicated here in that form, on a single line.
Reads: 18 mL
